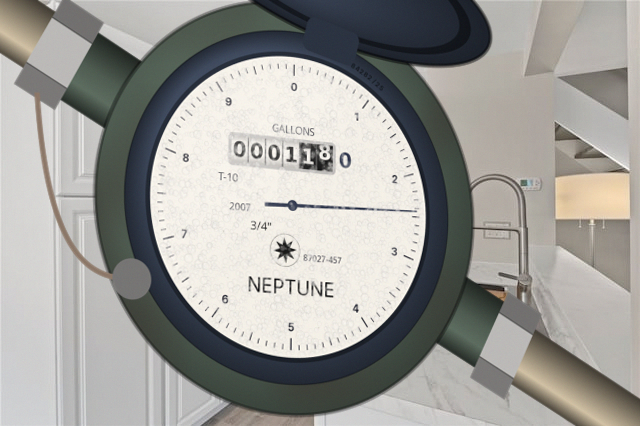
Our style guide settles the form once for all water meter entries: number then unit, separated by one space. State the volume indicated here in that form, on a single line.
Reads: 1182.4 gal
